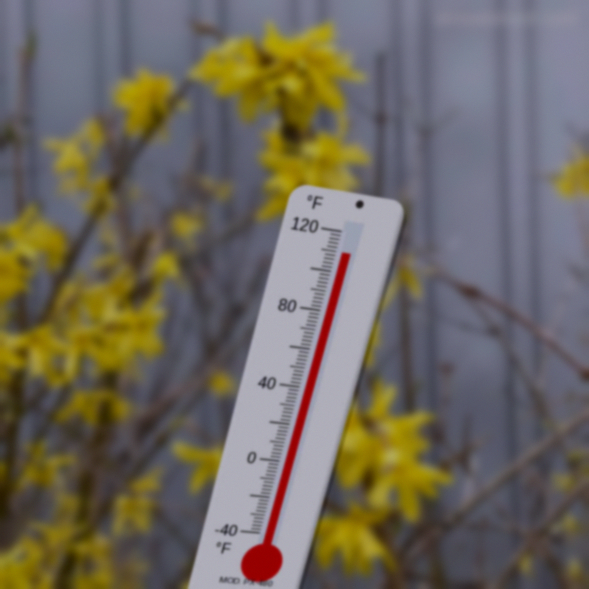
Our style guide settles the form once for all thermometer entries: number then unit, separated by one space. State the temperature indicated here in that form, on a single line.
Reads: 110 °F
